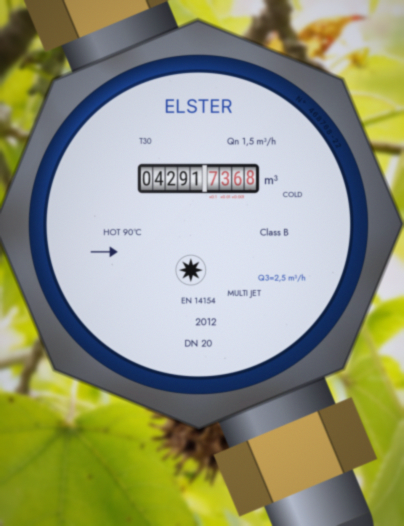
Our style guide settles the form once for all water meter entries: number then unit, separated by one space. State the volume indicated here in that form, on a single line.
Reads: 4291.7368 m³
